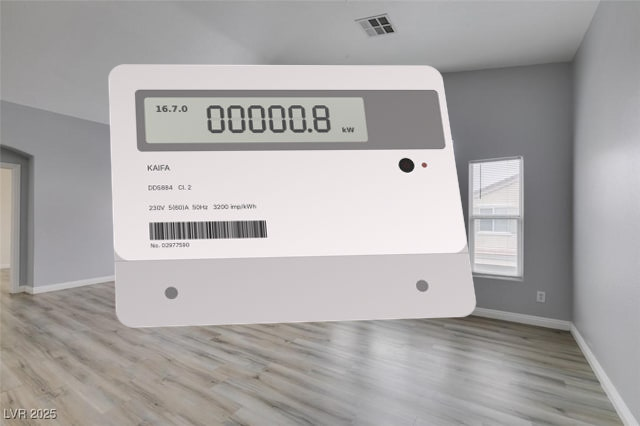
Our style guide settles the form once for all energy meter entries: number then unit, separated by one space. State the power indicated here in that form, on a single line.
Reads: 0.8 kW
